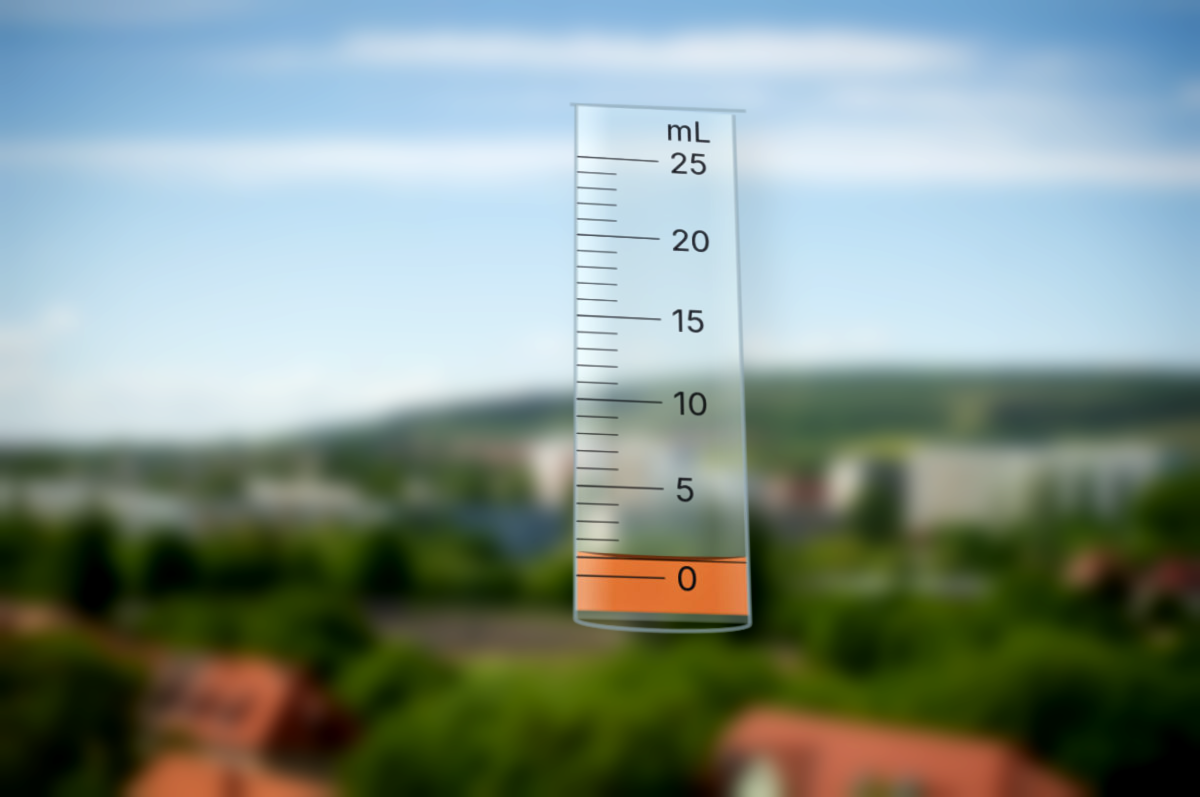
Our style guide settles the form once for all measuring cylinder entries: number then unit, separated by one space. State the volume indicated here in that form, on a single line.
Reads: 1 mL
